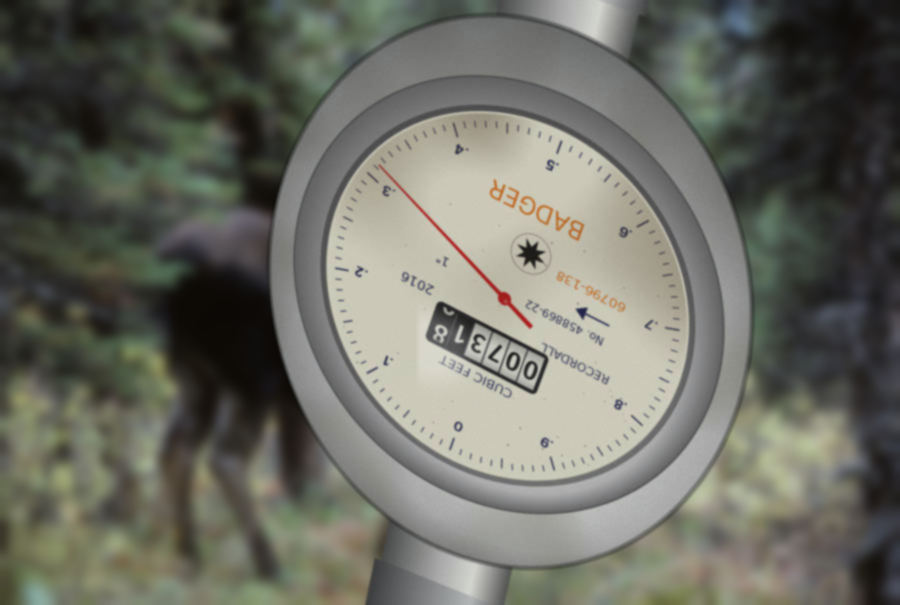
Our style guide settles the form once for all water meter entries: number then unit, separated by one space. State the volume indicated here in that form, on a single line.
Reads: 7318.31 ft³
